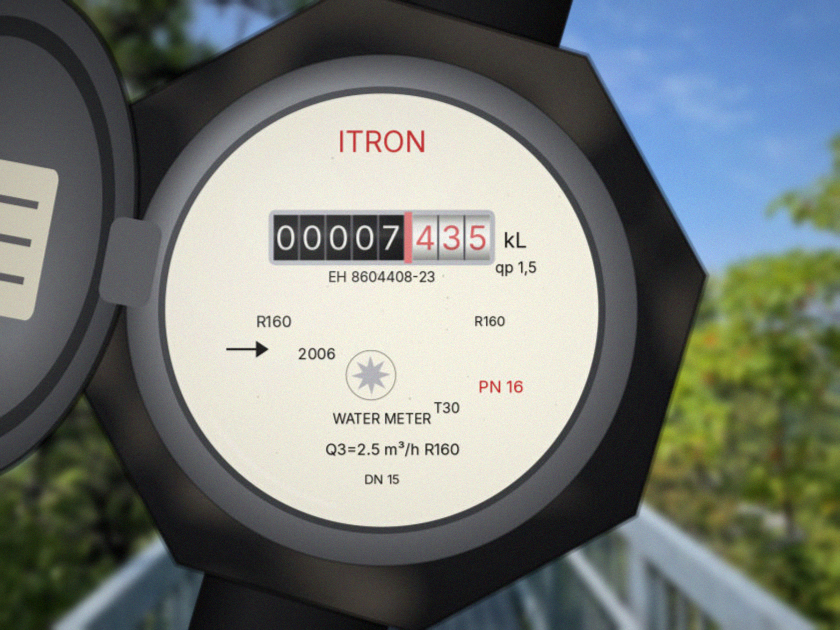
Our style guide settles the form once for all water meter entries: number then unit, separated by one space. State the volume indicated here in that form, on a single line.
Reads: 7.435 kL
